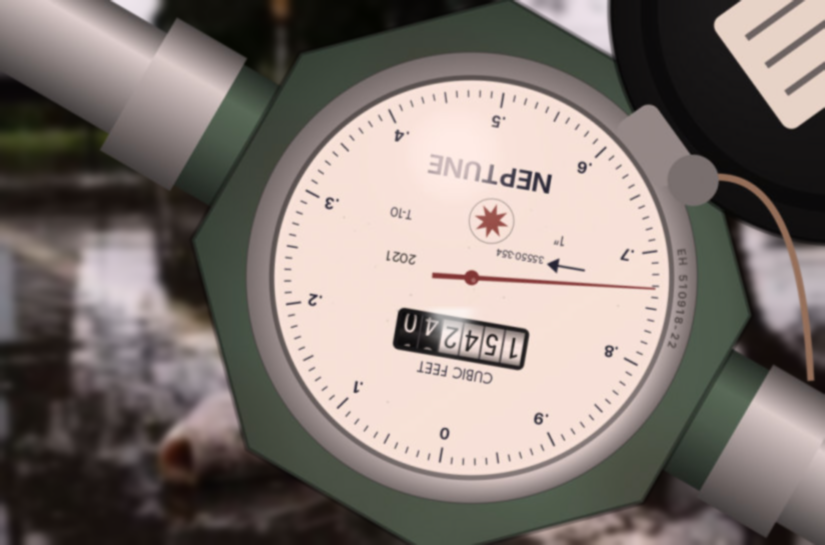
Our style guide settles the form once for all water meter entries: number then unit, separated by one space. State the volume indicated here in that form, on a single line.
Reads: 154239.73 ft³
